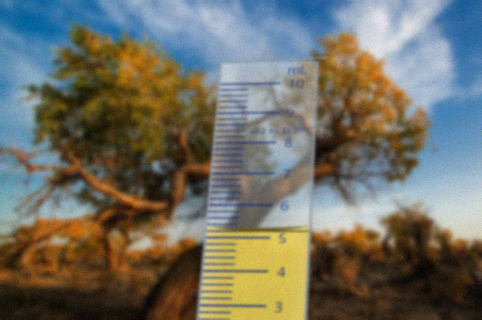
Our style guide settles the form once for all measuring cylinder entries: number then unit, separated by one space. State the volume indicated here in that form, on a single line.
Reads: 5.2 mL
